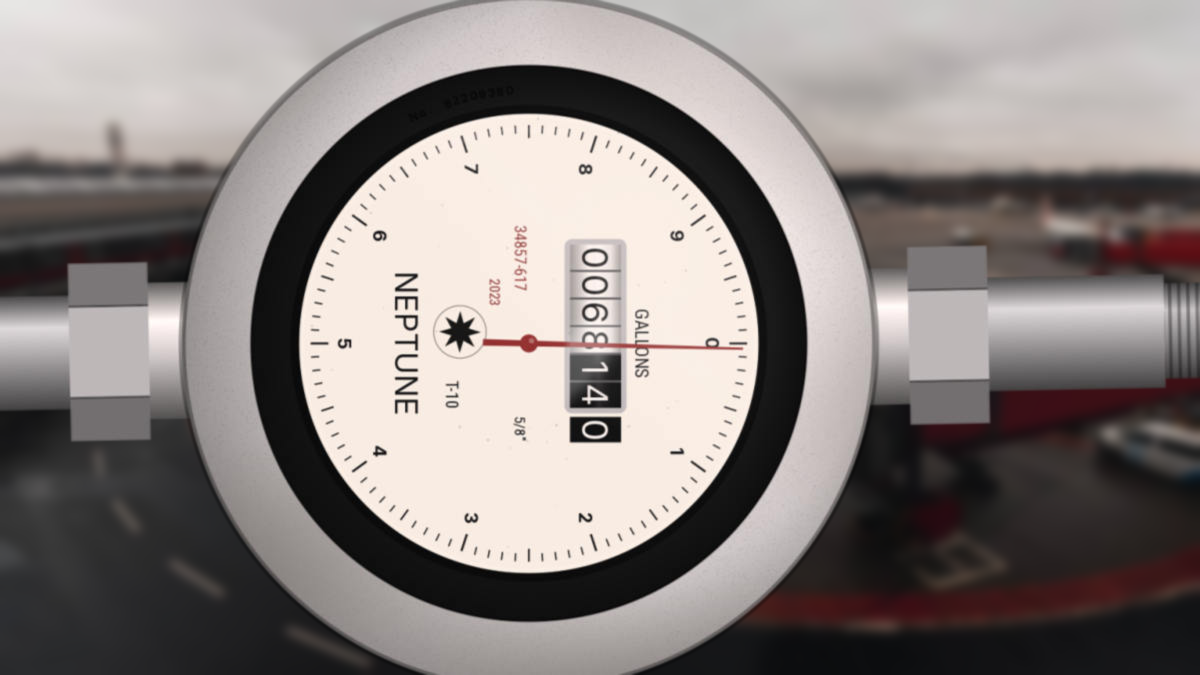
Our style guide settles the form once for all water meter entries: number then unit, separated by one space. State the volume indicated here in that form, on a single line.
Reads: 68140.0 gal
